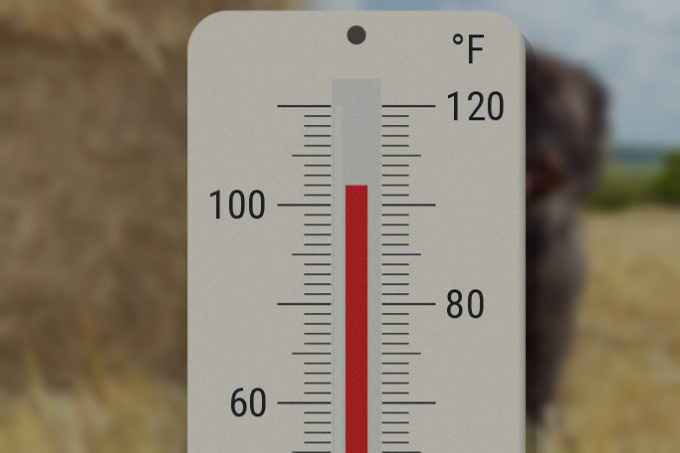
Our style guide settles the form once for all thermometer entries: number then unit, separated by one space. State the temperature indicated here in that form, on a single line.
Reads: 104 °F
